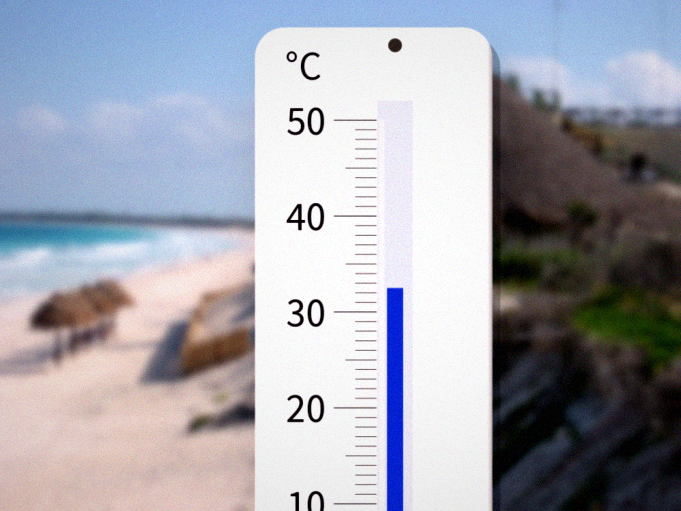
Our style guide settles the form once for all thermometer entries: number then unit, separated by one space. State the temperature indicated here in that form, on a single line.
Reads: 32.5 °C
